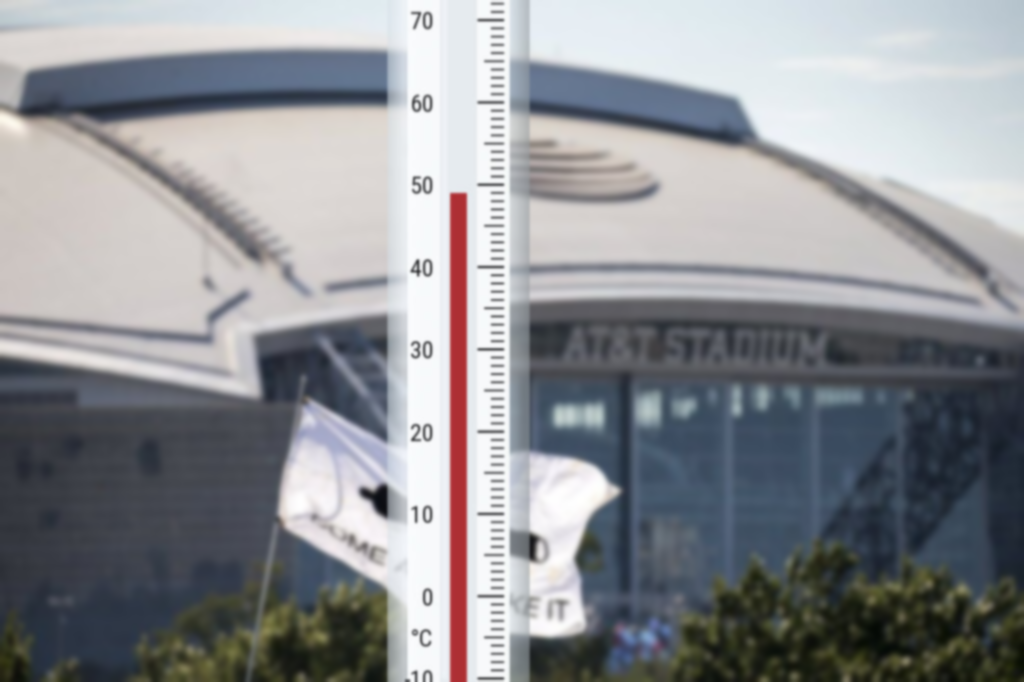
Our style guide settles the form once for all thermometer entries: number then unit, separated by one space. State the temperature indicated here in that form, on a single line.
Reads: 49 °C
